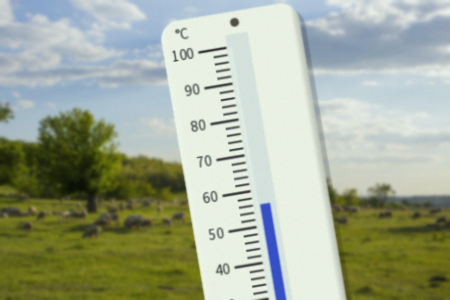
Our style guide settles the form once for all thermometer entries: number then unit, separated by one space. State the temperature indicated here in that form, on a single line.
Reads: 56 °C
